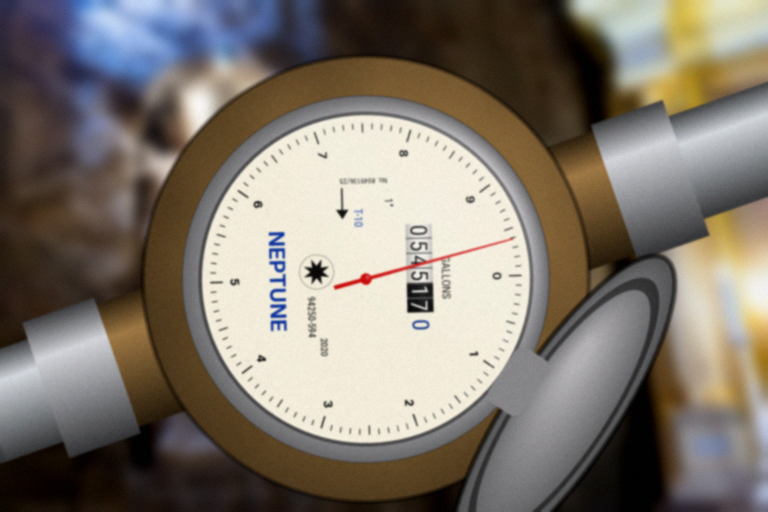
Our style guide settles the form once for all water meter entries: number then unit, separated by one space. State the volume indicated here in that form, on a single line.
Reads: 545169.6 gal
